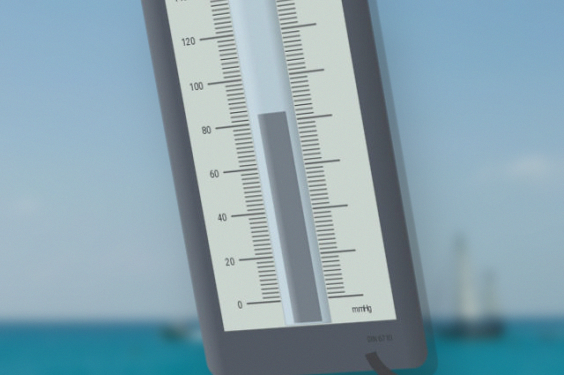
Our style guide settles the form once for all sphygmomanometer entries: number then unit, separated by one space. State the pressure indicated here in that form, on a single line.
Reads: 84 mmHg
